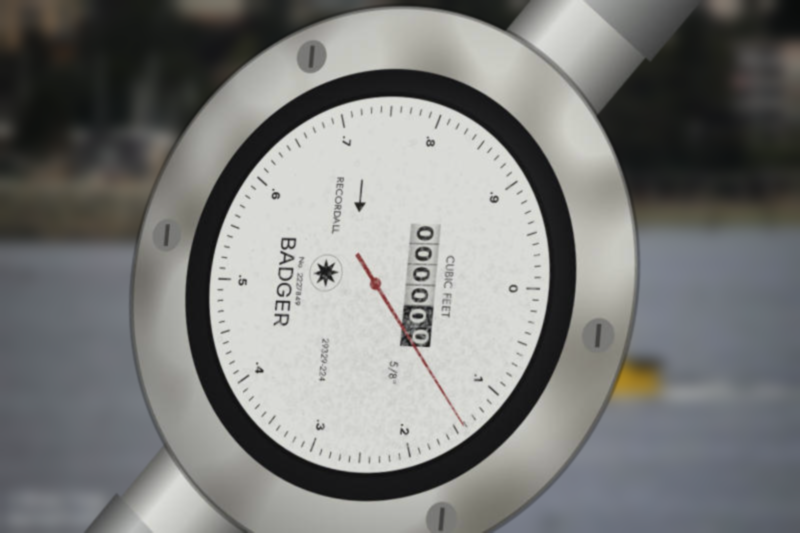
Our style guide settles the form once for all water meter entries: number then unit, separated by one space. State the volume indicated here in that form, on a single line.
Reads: 0.14 ft³
